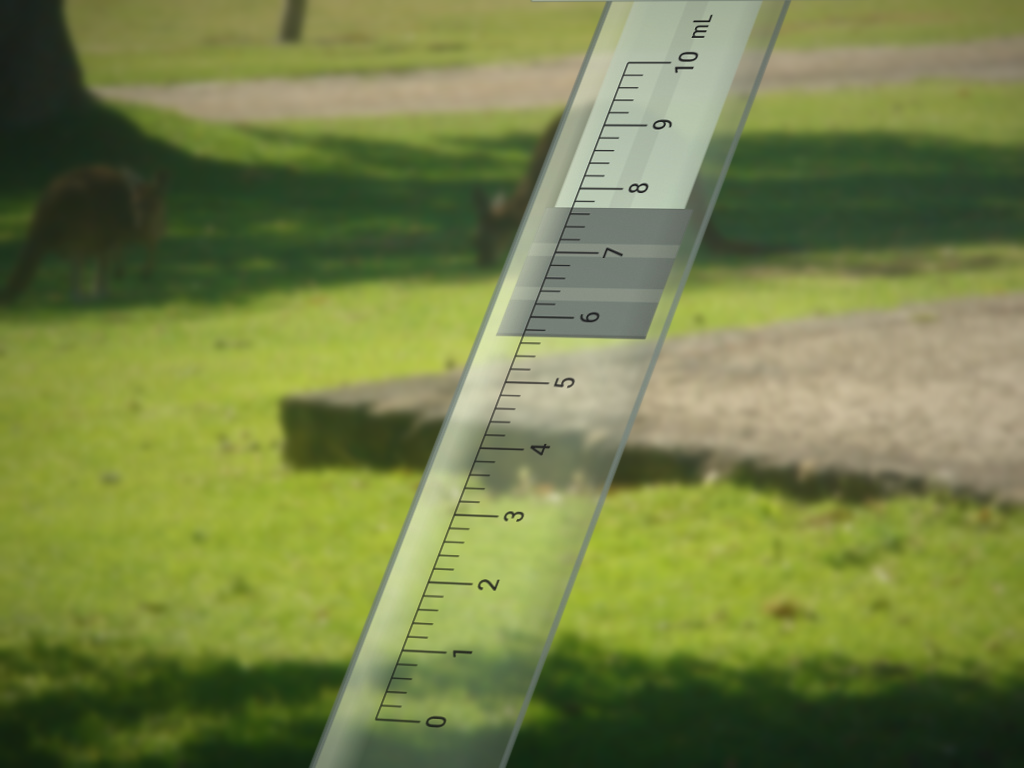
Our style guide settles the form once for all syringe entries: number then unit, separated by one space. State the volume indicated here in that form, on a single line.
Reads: 5.7 mL
